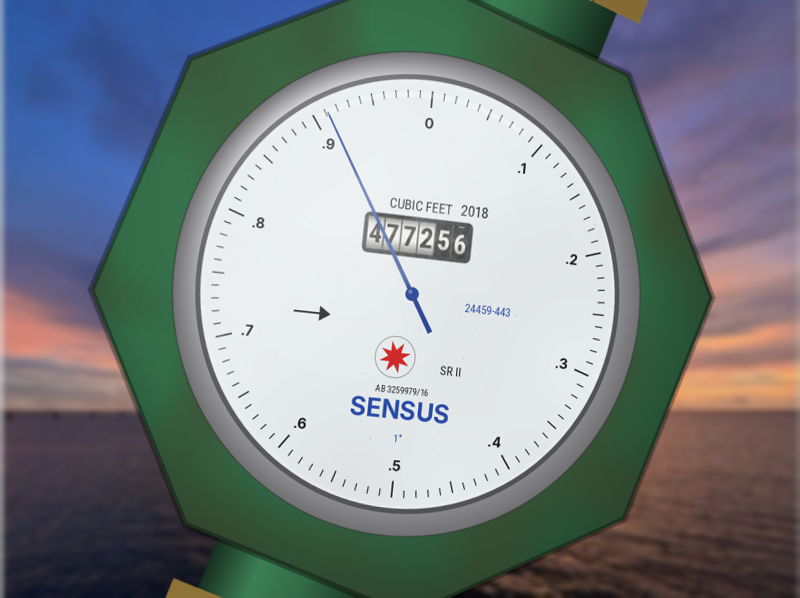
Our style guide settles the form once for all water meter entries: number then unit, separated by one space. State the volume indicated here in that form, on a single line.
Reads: 477255.91 ft³
